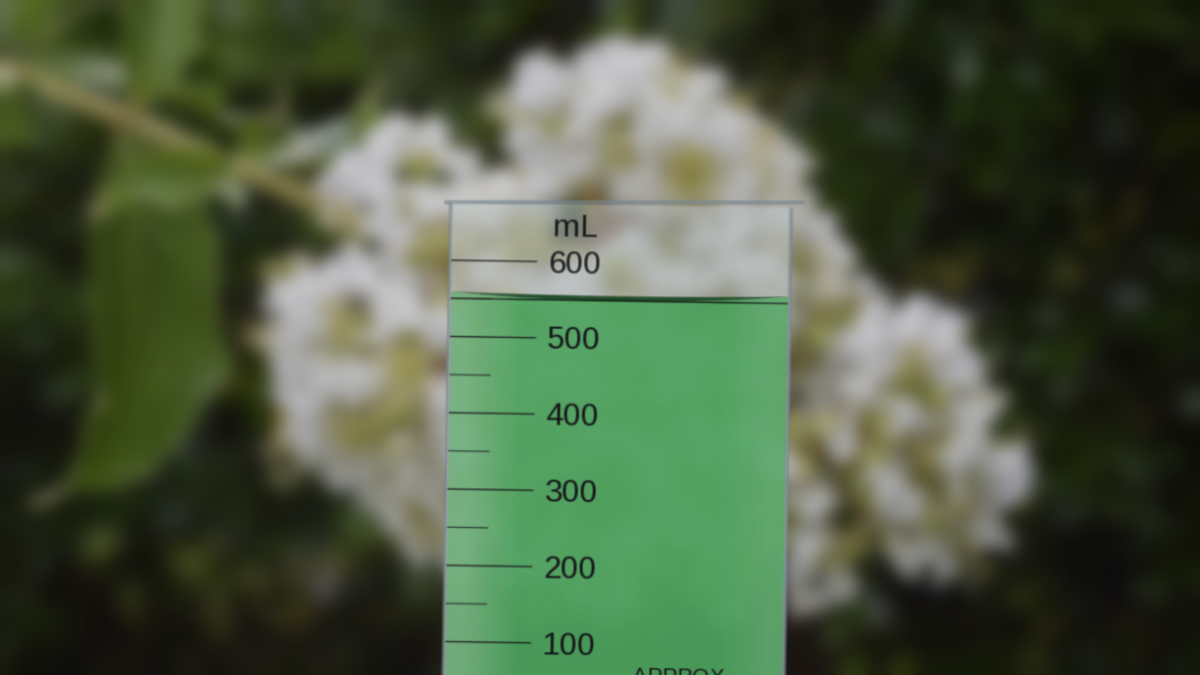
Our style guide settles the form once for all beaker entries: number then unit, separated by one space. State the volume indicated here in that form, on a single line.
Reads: 550 mL
